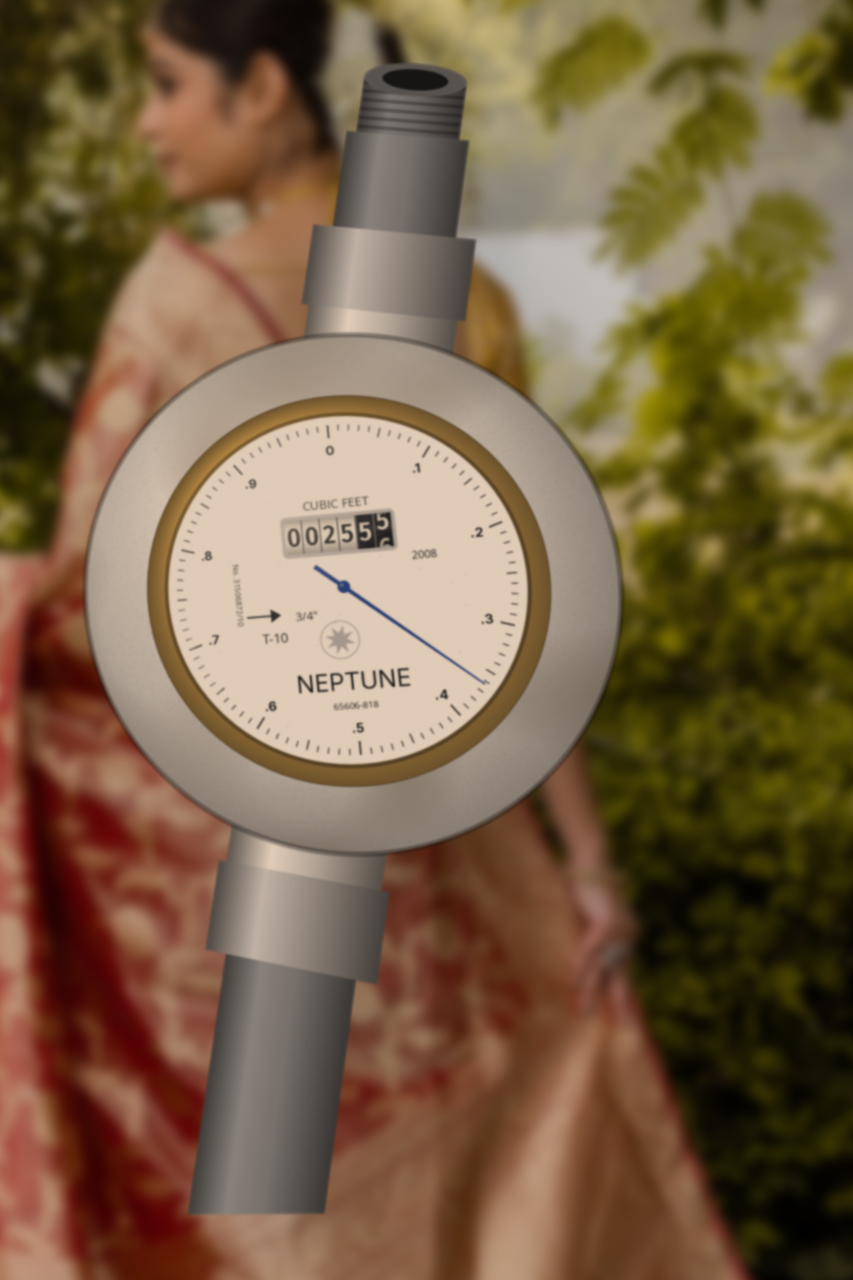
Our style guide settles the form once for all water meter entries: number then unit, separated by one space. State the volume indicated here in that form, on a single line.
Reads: 2555.36 ft³
